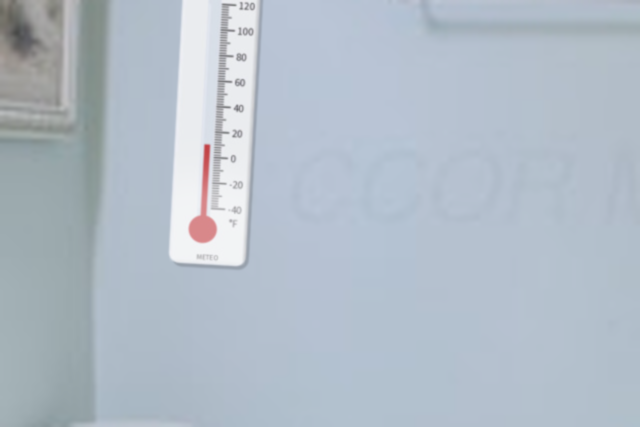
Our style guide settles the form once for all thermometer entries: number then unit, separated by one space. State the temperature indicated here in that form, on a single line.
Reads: 10 °F
